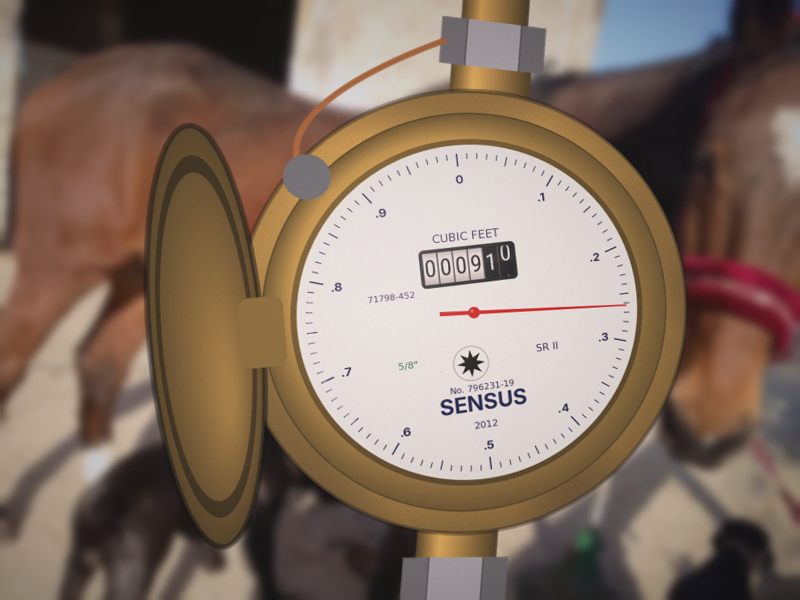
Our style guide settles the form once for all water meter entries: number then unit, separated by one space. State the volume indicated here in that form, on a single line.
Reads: 910.26 ft³
